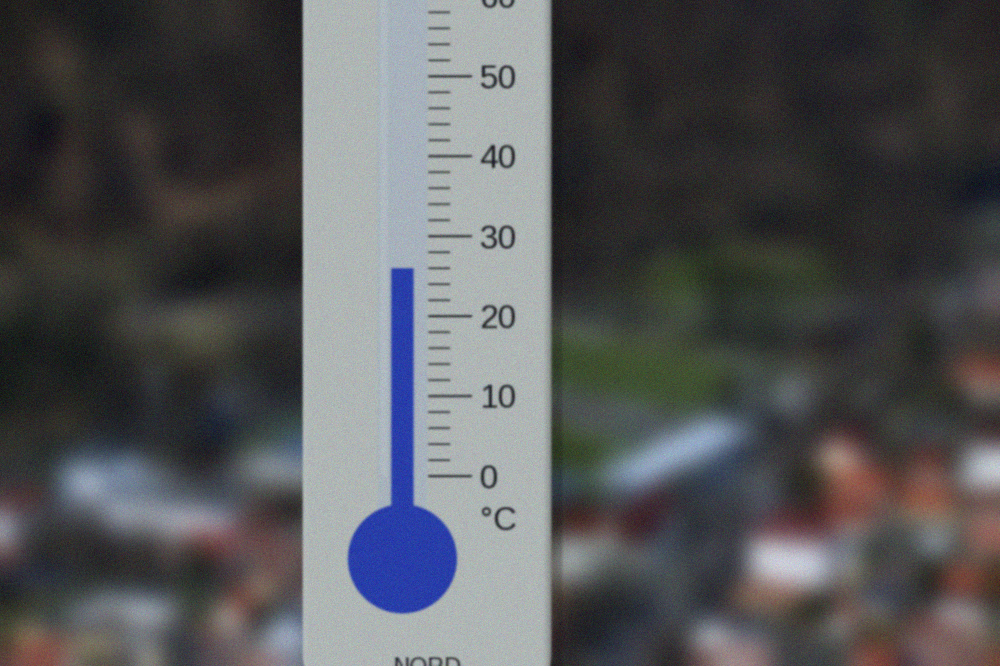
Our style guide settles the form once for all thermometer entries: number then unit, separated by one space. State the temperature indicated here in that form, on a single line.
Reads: 26 °C
